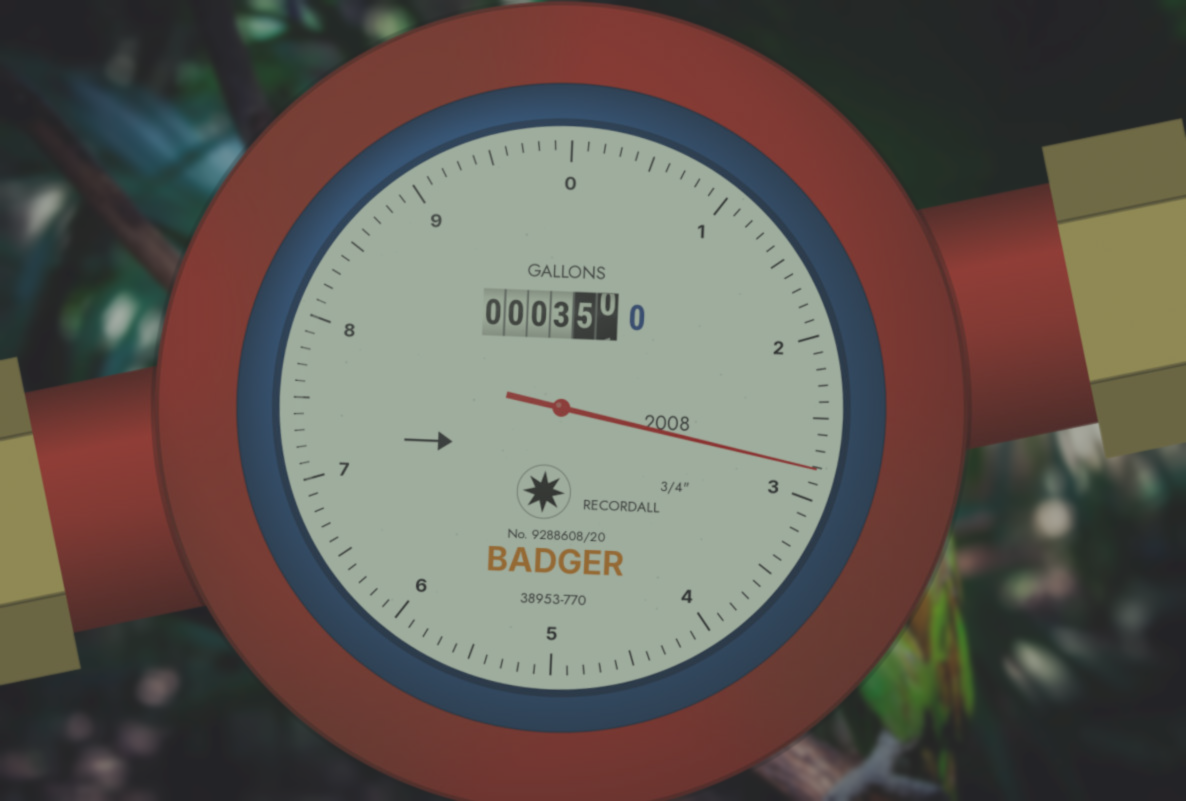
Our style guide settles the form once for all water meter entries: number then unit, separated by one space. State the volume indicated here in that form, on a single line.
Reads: 3502.8 gal
